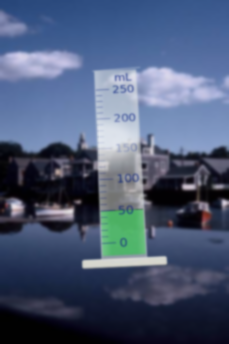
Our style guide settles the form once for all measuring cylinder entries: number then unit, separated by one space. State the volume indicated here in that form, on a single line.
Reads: 50 mL
